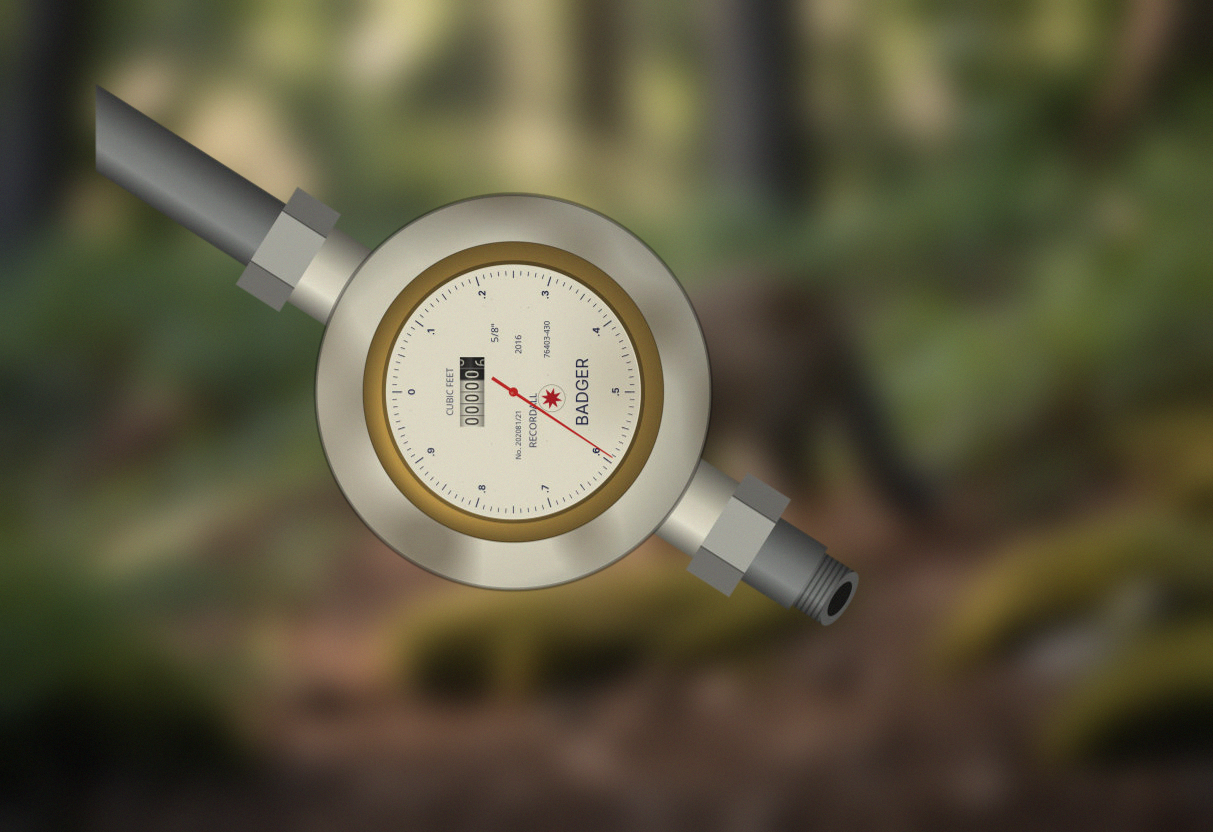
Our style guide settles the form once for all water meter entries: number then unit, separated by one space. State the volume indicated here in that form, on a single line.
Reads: 5.59 ft³
